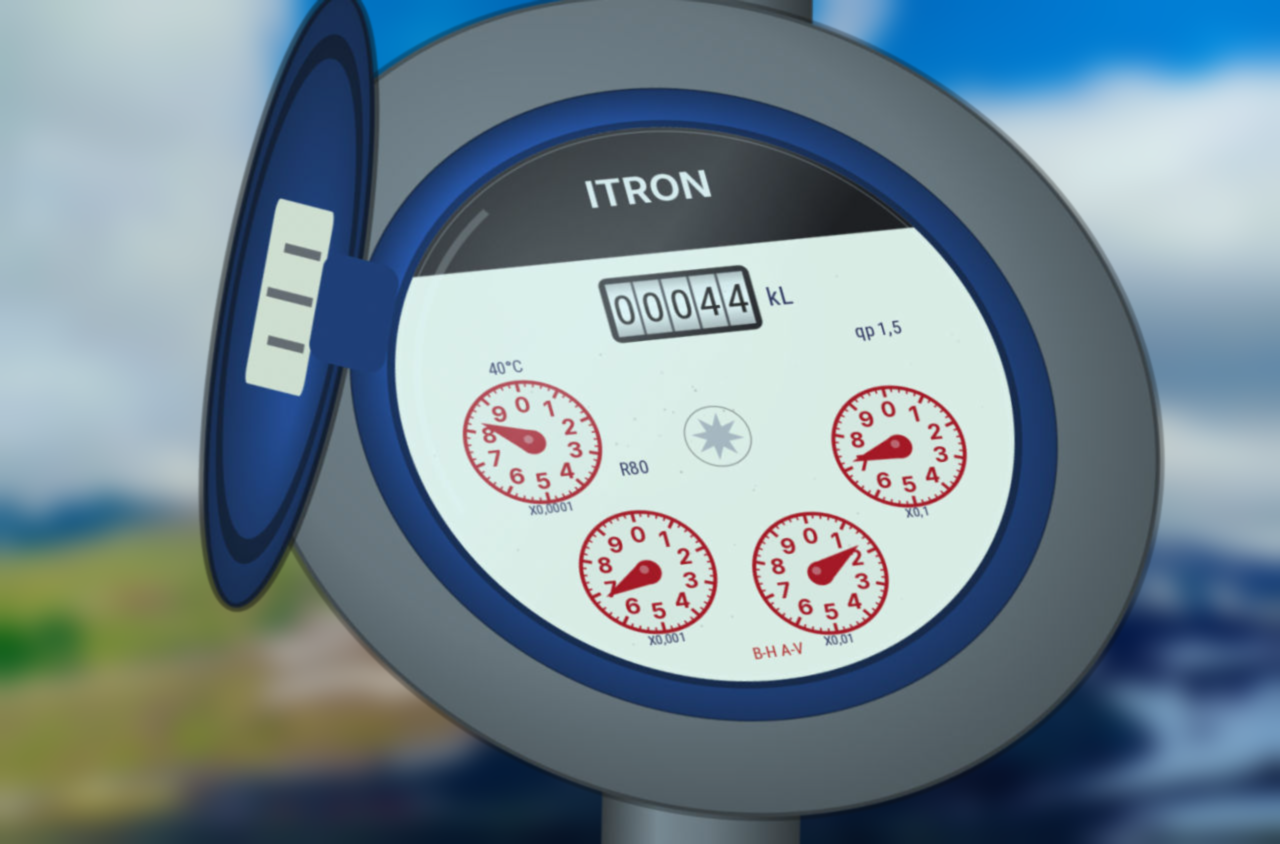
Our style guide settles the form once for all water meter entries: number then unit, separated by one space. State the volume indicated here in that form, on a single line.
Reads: 44.7168 kL
